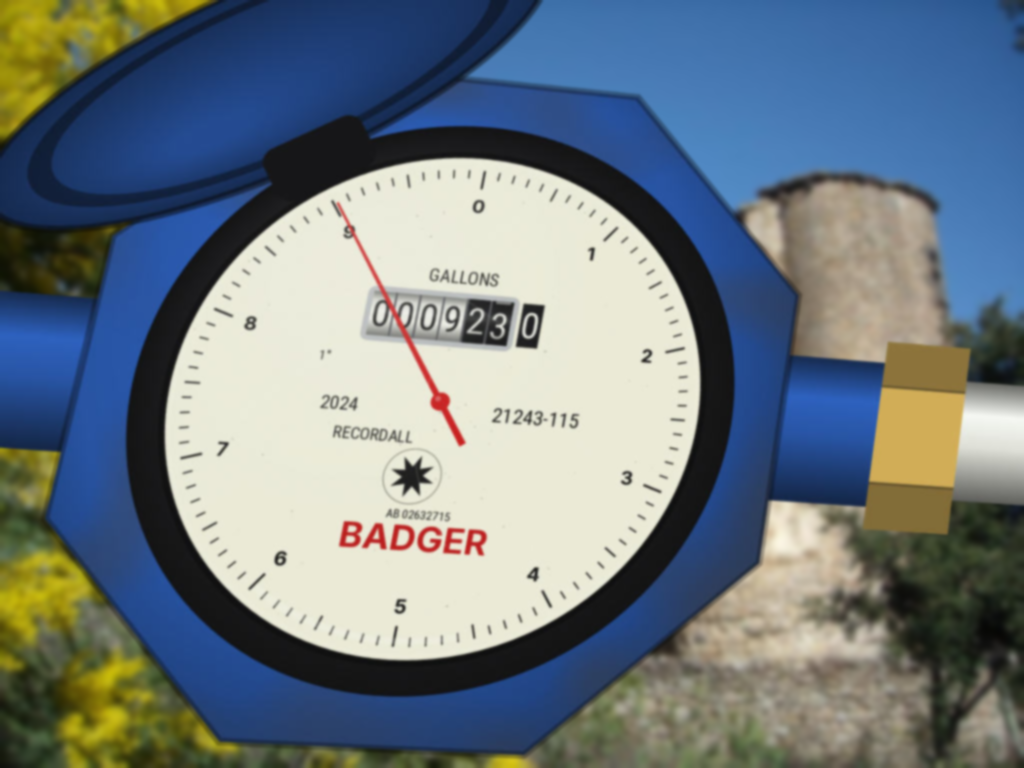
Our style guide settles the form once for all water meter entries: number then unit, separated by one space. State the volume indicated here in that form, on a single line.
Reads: 9229.0 gal
